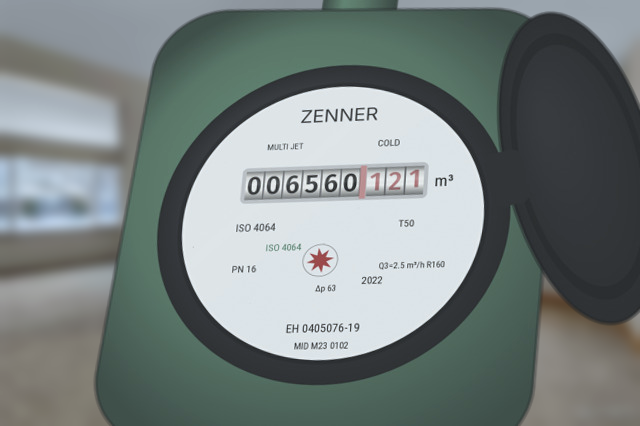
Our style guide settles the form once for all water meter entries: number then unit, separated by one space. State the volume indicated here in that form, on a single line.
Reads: 6560.121 m³
